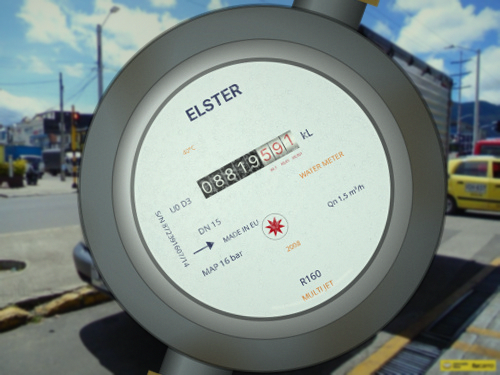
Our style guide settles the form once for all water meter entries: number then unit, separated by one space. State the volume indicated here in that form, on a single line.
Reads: 8819.591 kL
